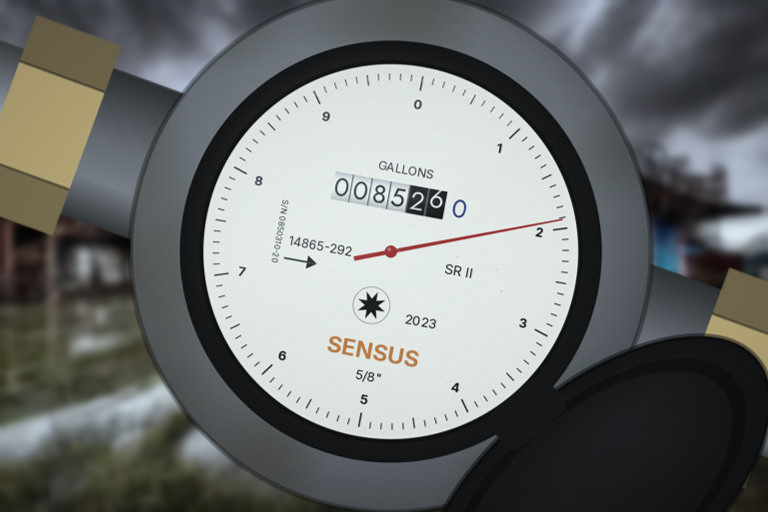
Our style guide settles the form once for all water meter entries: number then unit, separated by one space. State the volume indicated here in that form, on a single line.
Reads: 85261.9 gal
